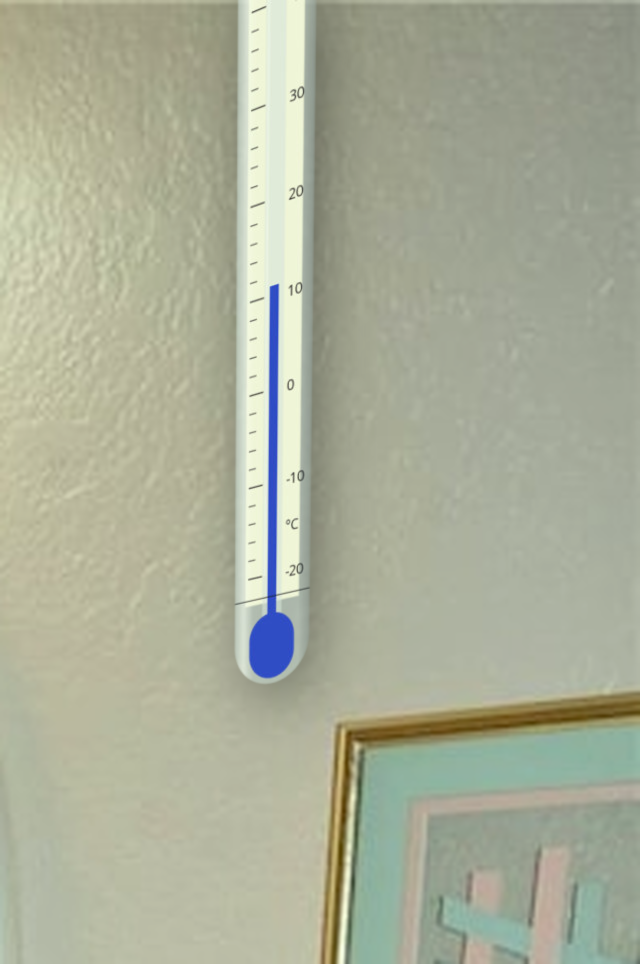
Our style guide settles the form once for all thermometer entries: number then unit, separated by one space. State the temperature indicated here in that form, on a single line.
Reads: 11 °C
